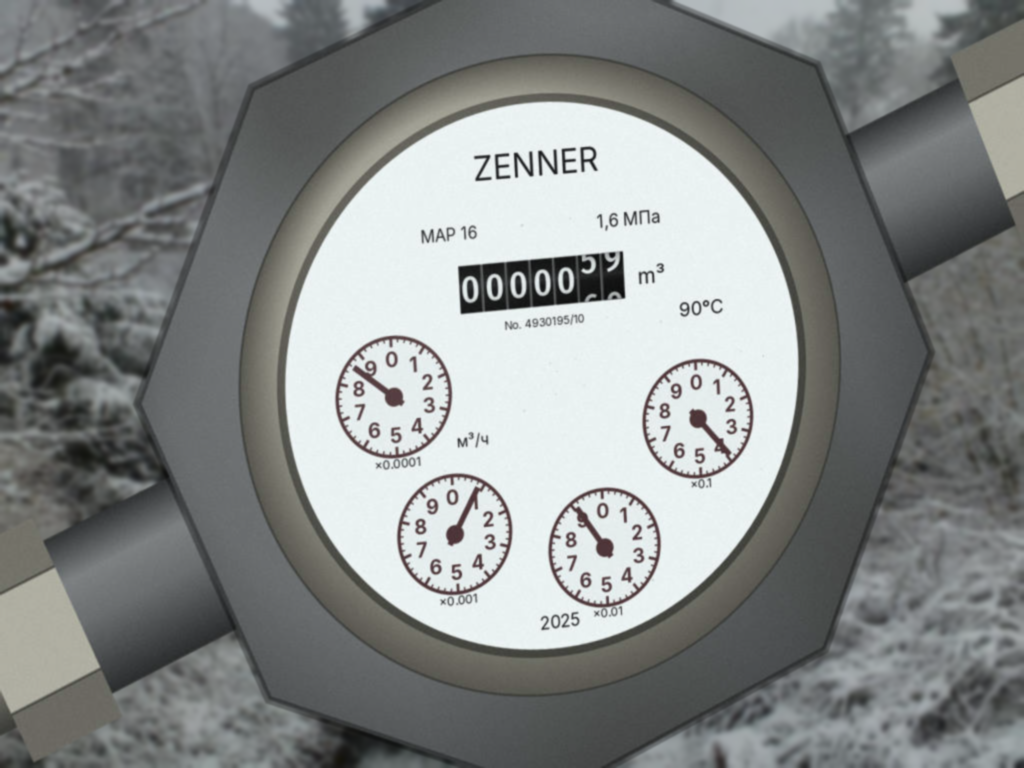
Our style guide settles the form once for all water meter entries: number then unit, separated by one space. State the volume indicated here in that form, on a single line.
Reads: 59.3908 m³
